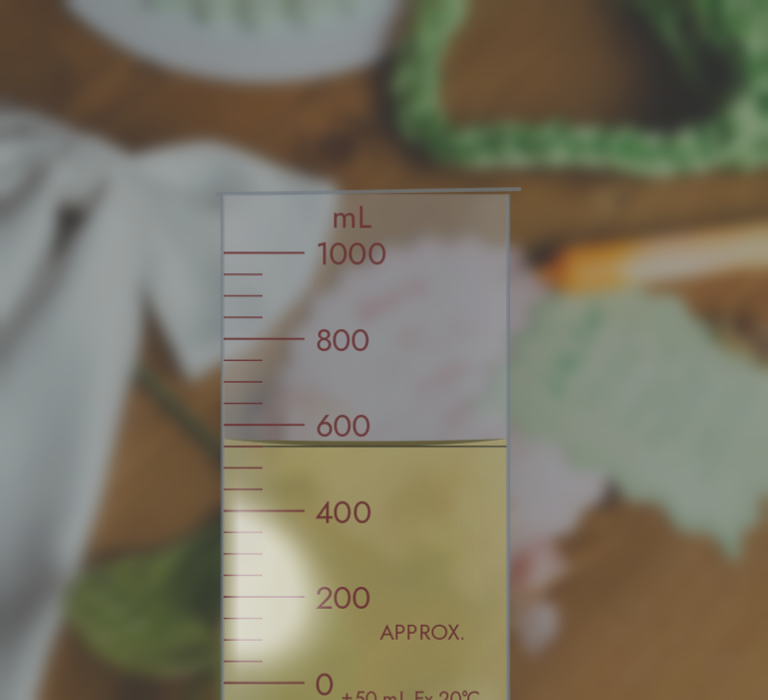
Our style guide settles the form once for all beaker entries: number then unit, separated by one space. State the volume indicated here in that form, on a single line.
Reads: 550 mL
